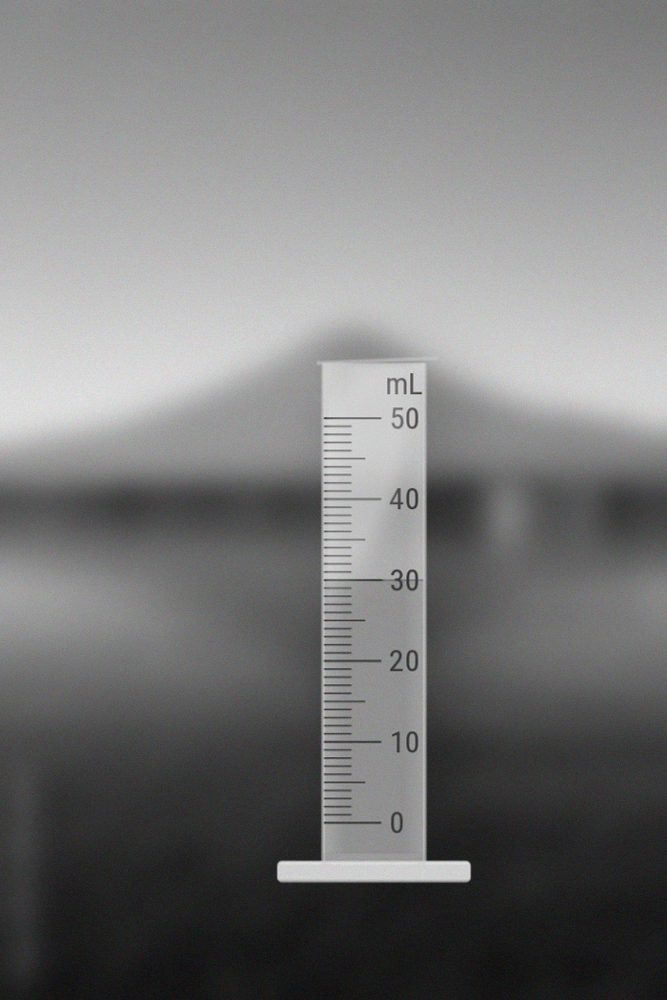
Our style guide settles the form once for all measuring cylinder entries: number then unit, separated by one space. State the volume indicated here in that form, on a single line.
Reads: 30 mL
